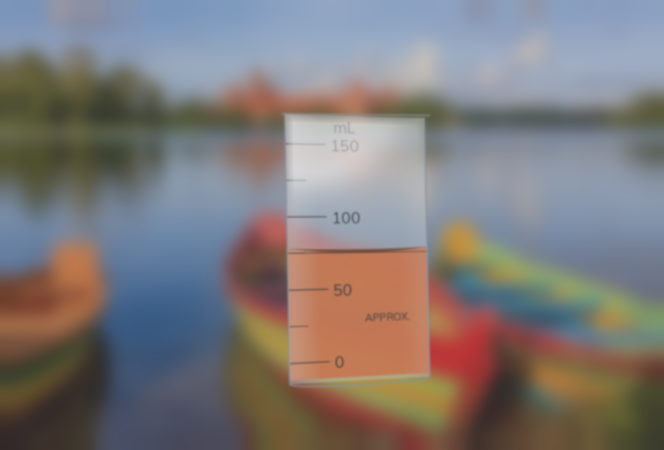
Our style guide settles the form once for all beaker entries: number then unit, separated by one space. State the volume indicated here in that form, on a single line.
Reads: 75 mL
